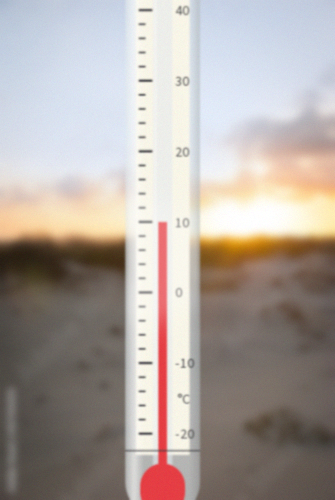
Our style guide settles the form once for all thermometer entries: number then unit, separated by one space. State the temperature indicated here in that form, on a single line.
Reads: 10 °C
